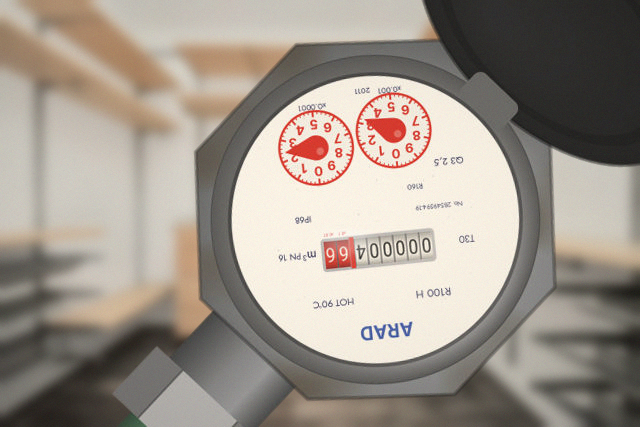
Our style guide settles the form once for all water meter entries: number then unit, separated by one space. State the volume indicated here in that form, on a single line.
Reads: 4.6632 m³
